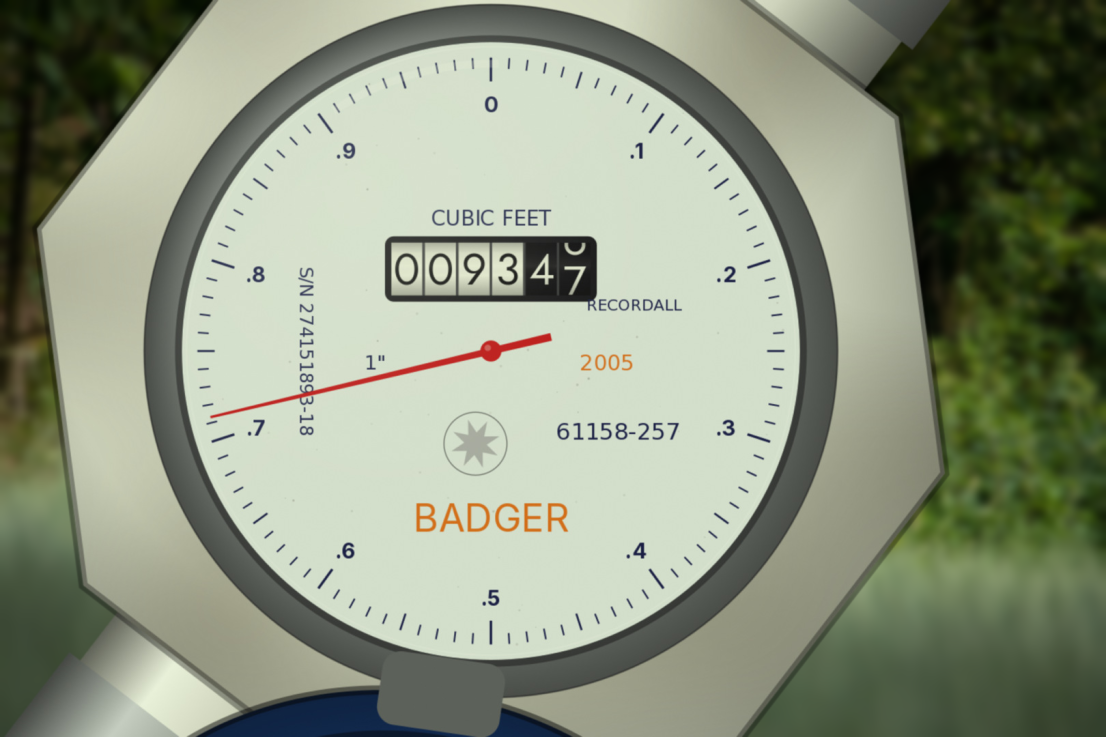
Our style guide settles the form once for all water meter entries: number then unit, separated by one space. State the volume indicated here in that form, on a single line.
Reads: 9346.71 ft³
